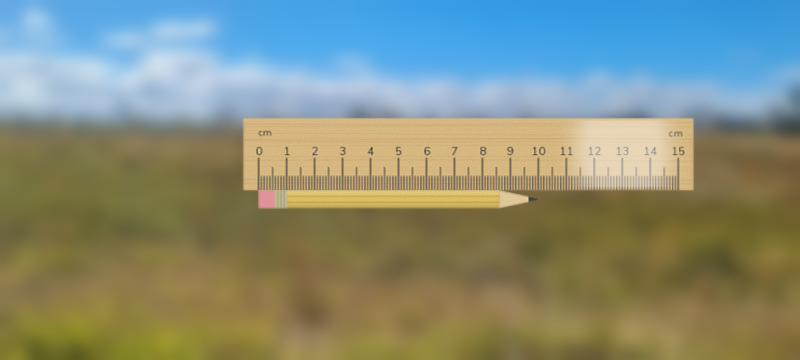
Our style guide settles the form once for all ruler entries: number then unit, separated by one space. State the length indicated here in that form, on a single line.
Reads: 10 cm
